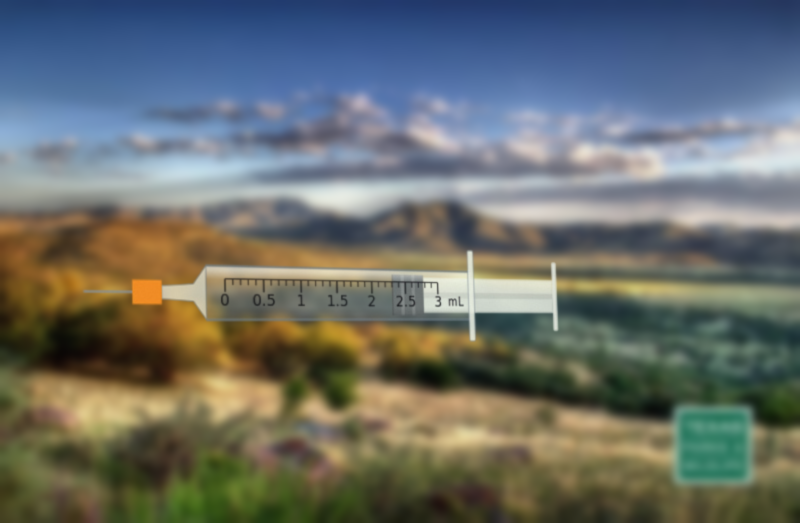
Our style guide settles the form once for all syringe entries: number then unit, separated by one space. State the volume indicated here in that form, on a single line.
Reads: 2.3 mL
